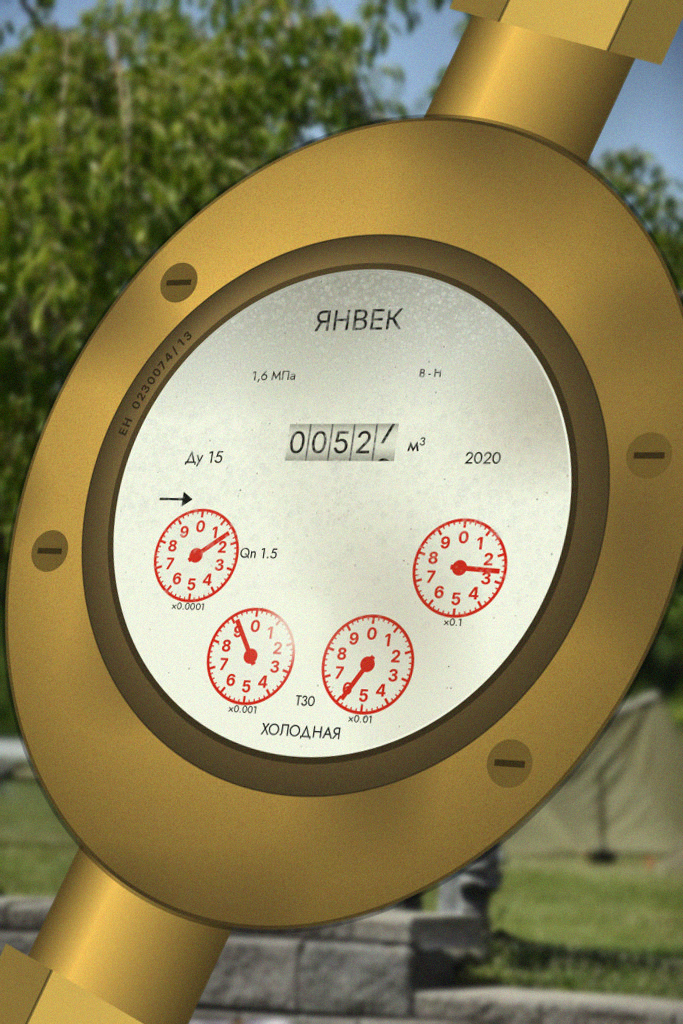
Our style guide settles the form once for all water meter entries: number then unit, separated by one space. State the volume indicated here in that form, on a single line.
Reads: 527.2591 m³
